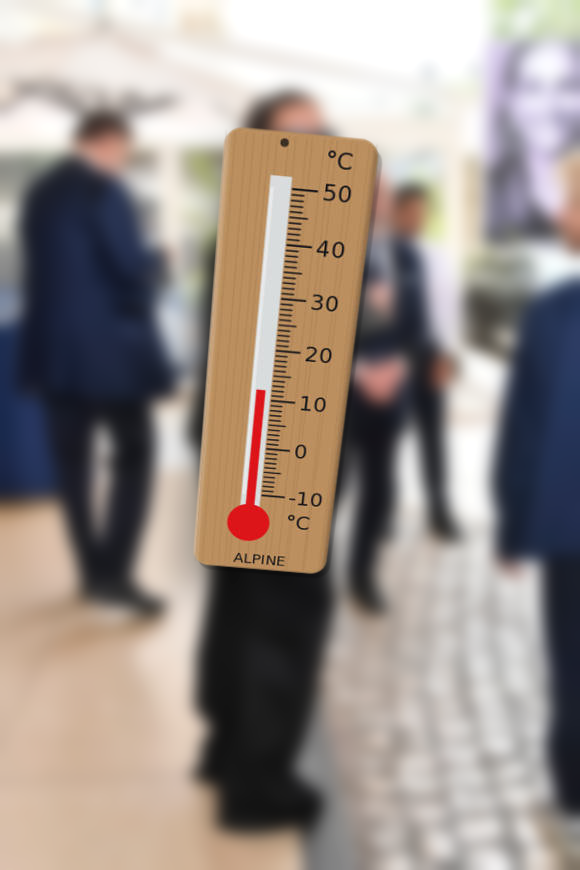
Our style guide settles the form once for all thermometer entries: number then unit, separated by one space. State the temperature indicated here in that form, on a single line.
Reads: 12 °C
